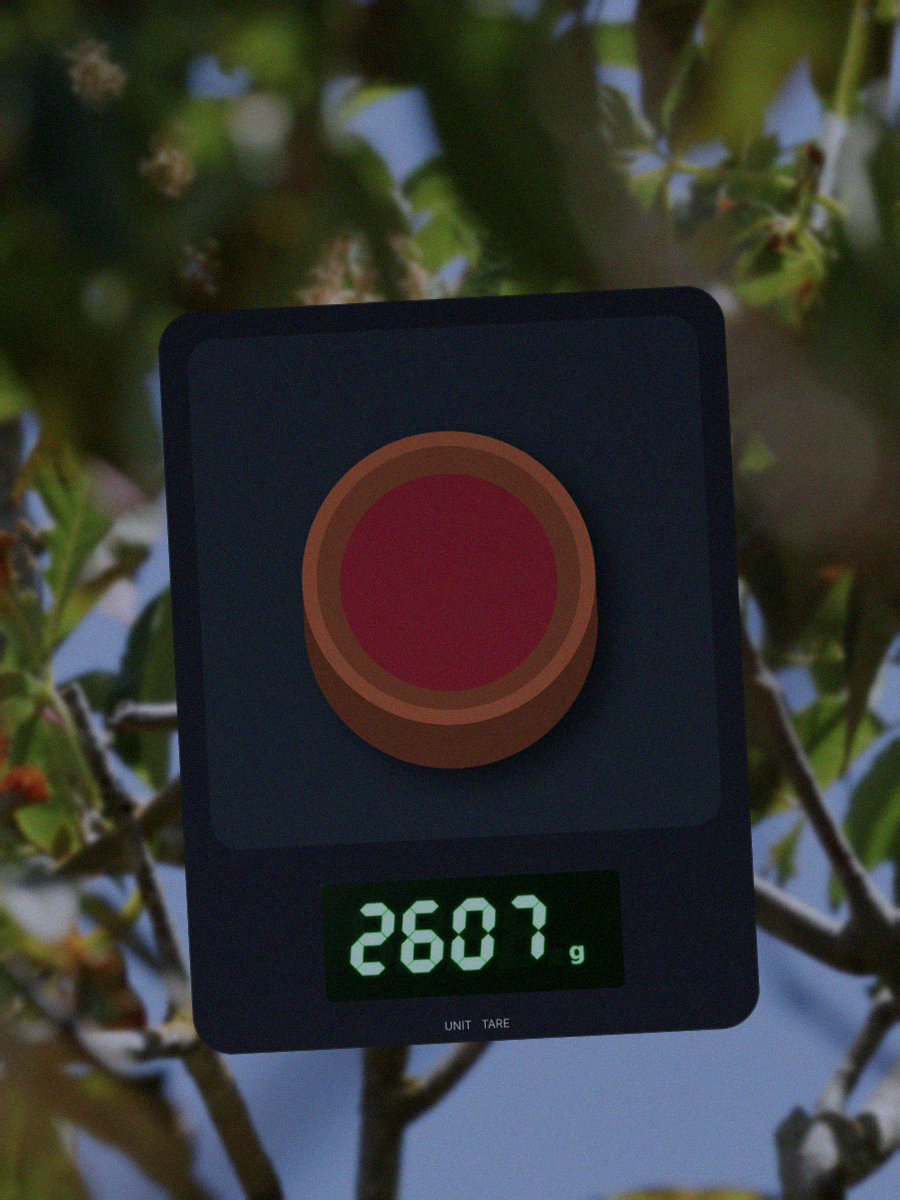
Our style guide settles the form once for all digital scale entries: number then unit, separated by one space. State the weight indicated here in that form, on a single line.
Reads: 2607 g
